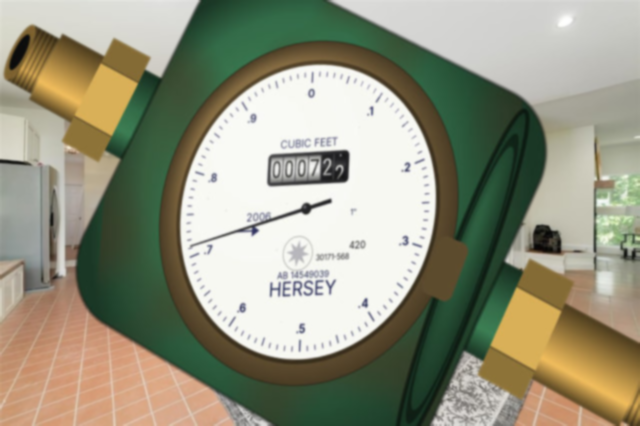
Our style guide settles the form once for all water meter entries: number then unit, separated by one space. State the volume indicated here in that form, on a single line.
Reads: 721.71 ft³
